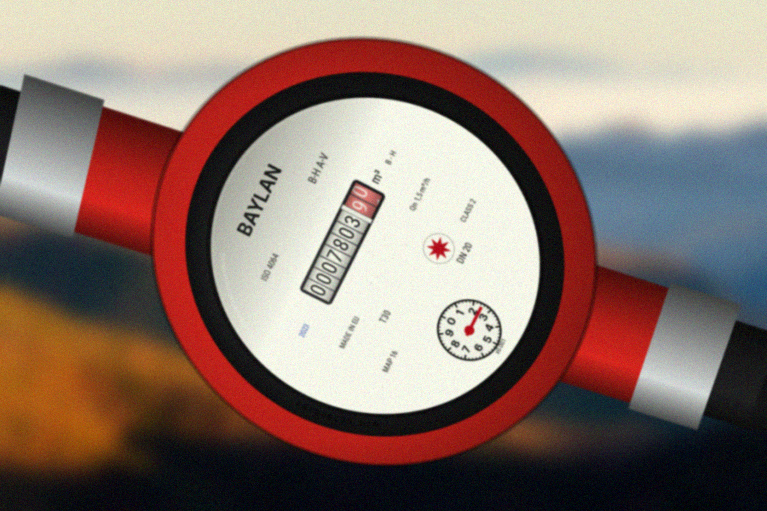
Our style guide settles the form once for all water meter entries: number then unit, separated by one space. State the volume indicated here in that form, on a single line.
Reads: 7803.902 m³
